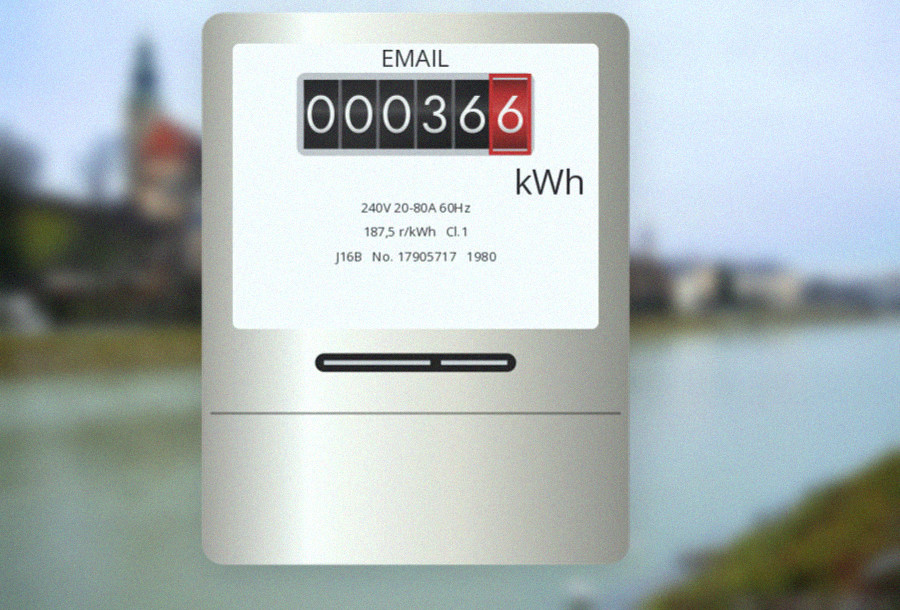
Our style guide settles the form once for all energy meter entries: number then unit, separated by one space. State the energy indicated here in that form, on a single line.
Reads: 36.6 kWh
